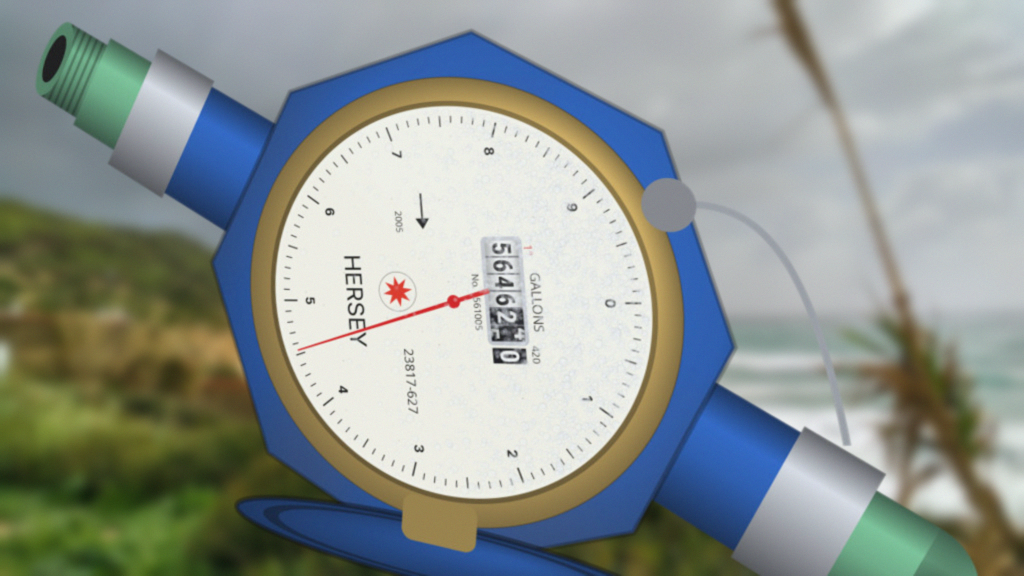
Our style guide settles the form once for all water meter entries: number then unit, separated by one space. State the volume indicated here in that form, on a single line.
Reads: 5646244.5 gal
